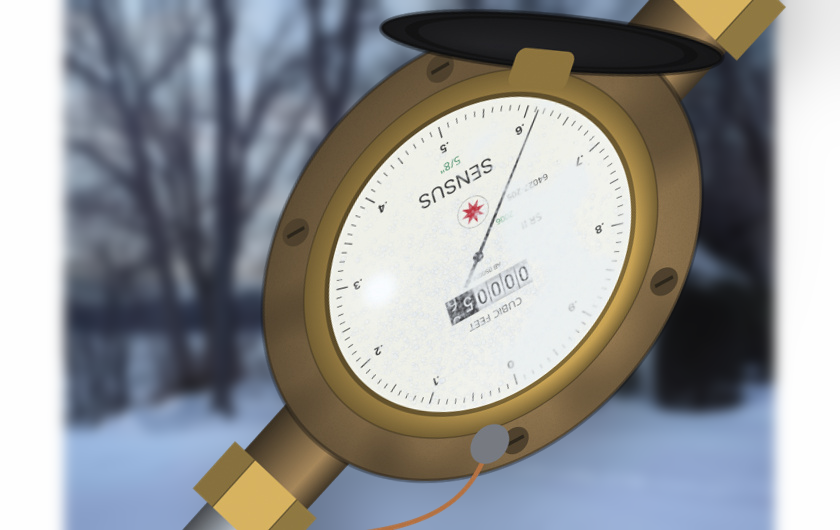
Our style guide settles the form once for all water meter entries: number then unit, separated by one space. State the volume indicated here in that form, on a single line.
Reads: 55.61 ft³
